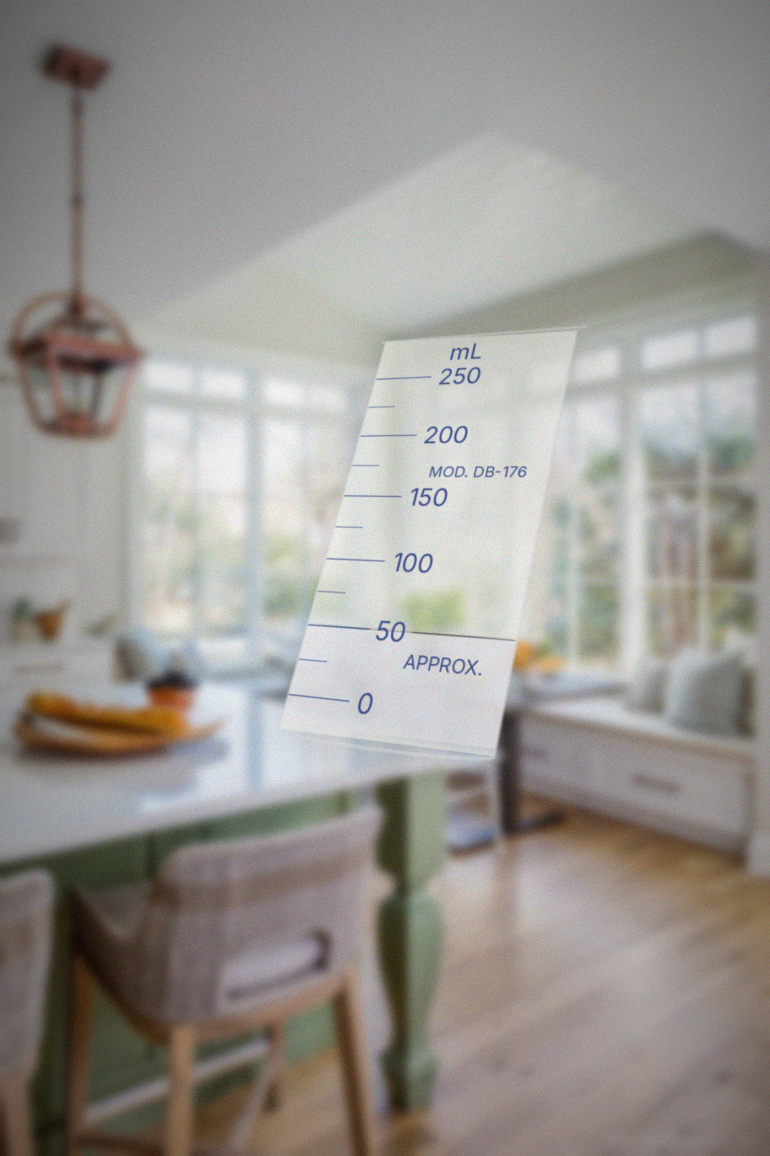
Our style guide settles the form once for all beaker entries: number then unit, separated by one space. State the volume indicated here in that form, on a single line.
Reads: 50 mL
